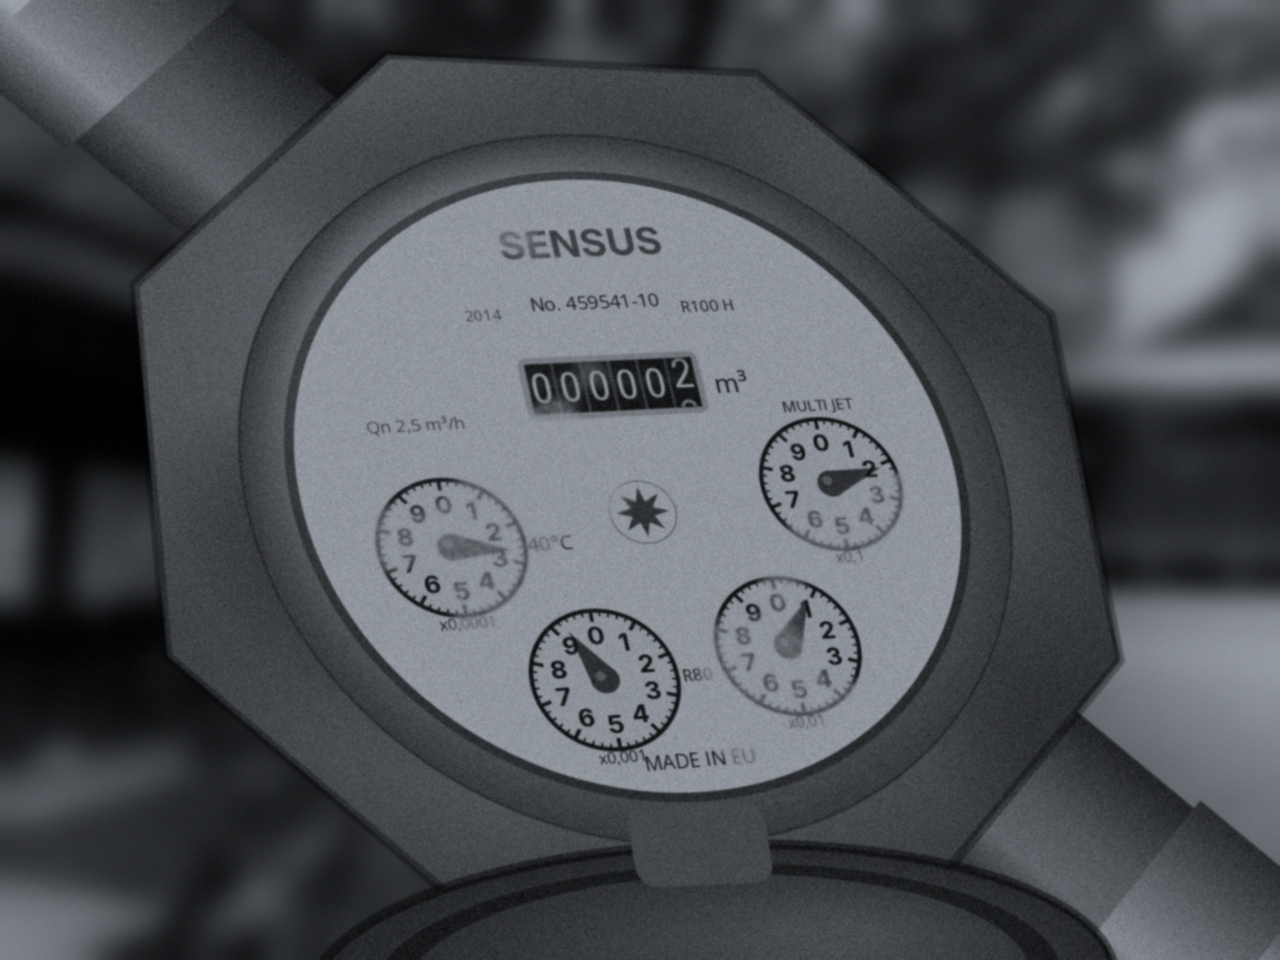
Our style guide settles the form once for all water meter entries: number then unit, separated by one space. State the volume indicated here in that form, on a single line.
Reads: 2.2092 m³
